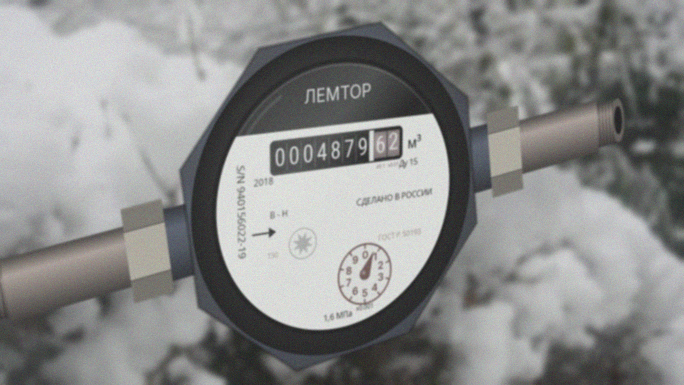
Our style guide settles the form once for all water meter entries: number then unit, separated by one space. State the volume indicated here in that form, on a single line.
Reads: 4879.620 m³
